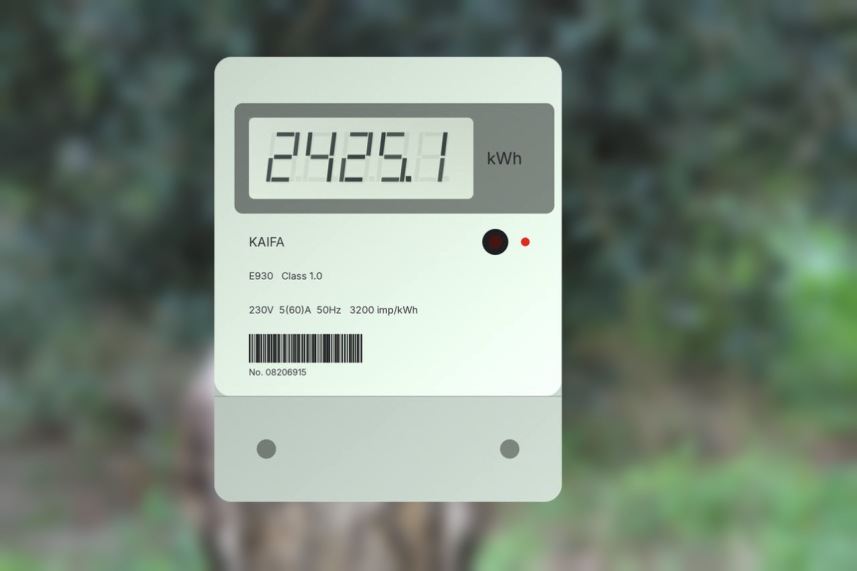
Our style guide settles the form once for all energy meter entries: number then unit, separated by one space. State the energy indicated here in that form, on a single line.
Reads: 2425.1 kWh
